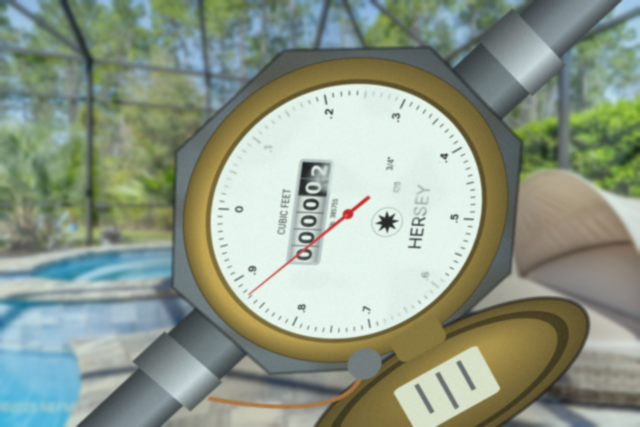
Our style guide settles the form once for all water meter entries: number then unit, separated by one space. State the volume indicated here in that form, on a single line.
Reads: 1.87 ft³
